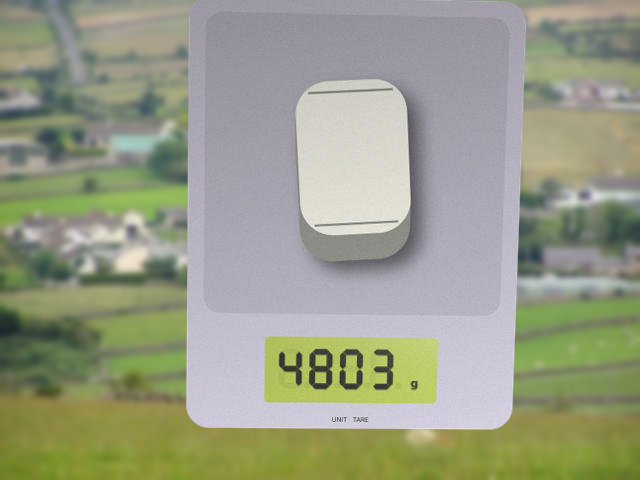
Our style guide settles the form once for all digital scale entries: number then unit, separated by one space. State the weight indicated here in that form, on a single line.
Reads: 4803 g
